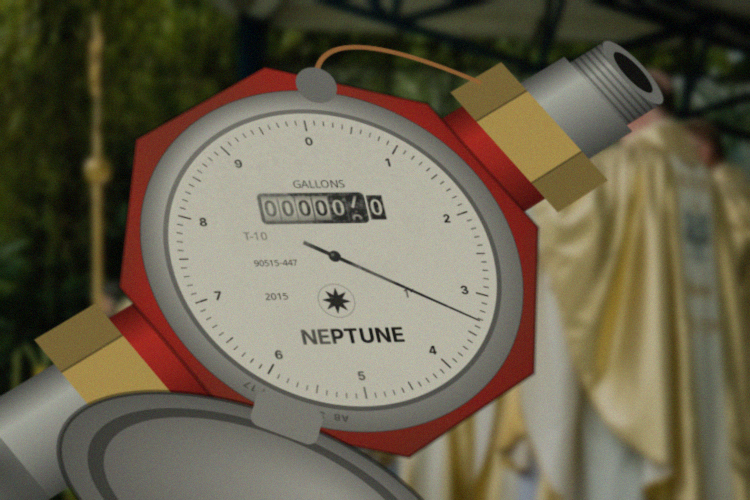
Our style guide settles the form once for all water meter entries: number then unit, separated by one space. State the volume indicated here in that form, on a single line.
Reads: 73.3 gal
